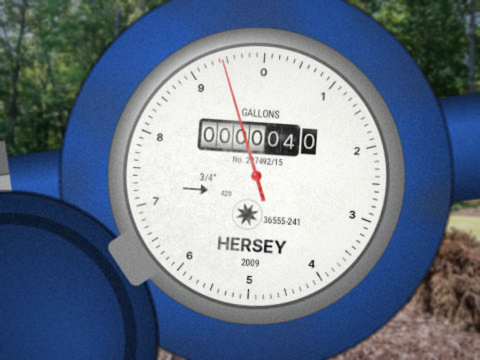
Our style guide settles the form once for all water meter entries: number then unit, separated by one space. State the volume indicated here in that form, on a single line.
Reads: 39.4 gal
